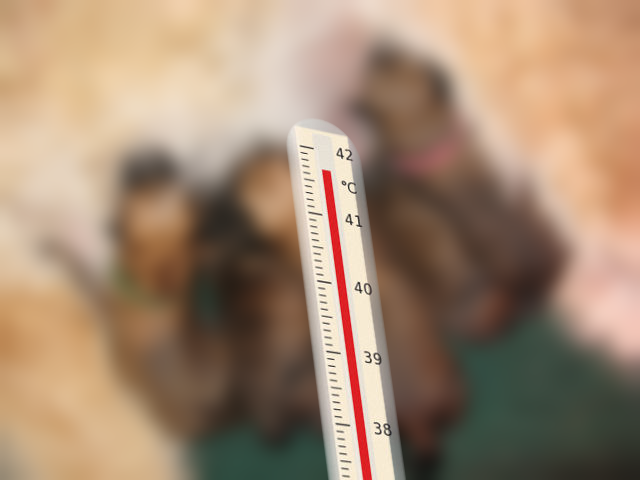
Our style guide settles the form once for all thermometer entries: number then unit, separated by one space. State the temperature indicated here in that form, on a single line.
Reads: 41.7 °C
